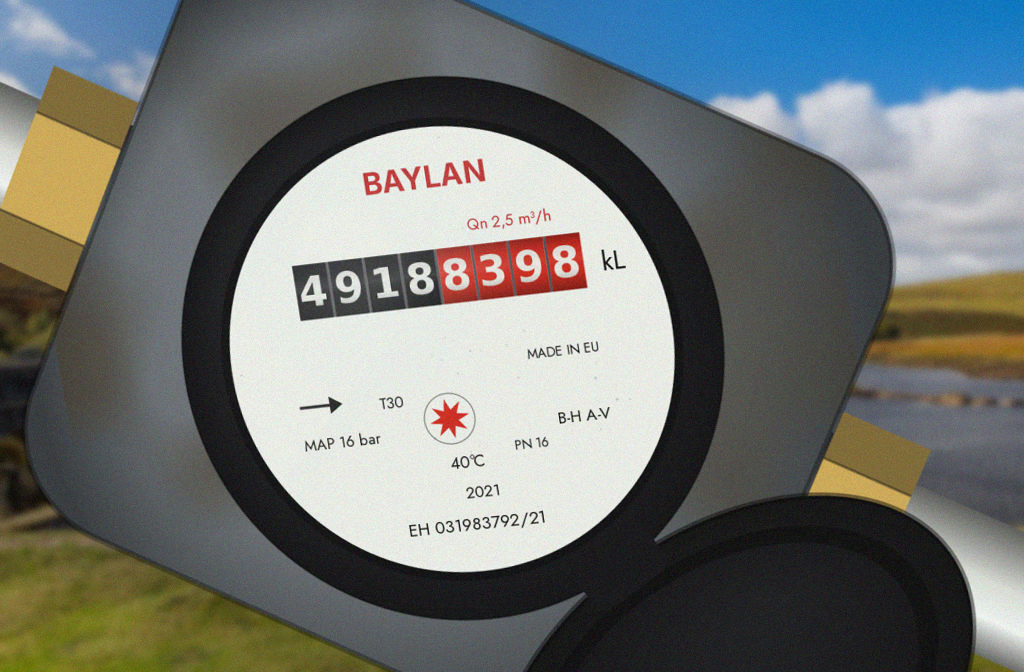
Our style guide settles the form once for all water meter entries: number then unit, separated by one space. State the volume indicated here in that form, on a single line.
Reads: 4918.8398 kL
